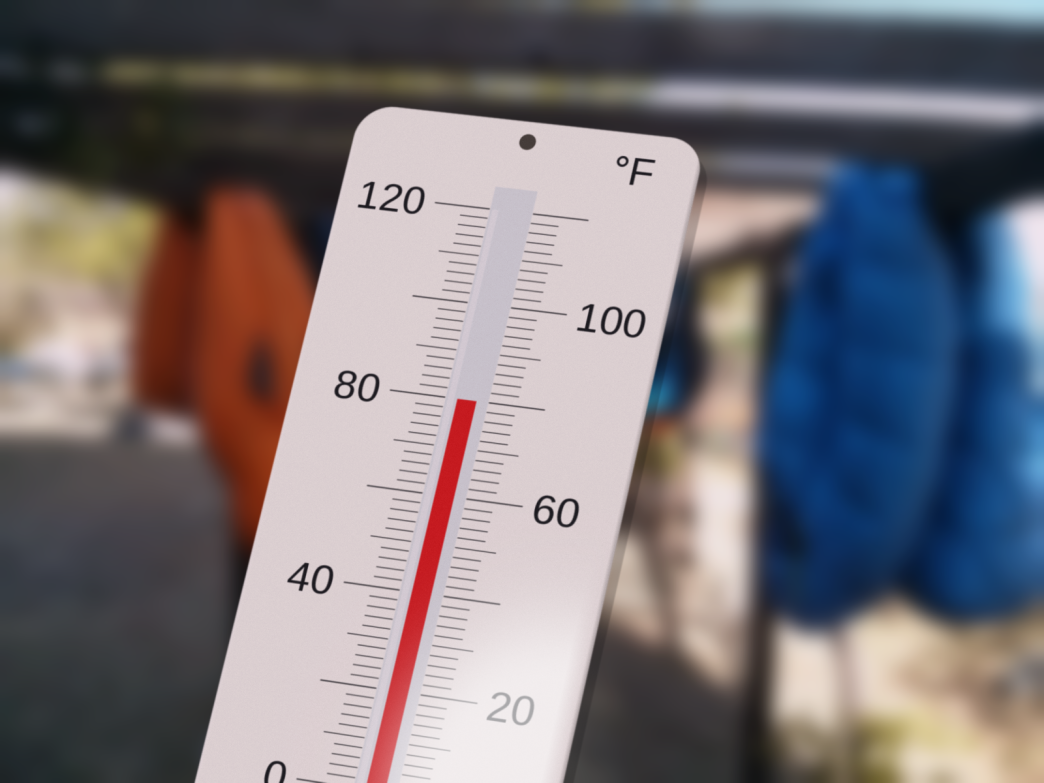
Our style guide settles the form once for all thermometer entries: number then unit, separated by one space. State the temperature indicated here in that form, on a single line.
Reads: 80 °F
